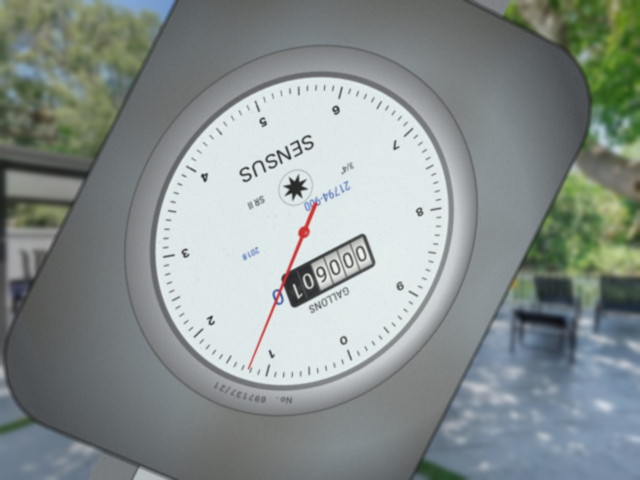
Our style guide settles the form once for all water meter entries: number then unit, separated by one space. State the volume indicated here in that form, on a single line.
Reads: 6011.2 gal
